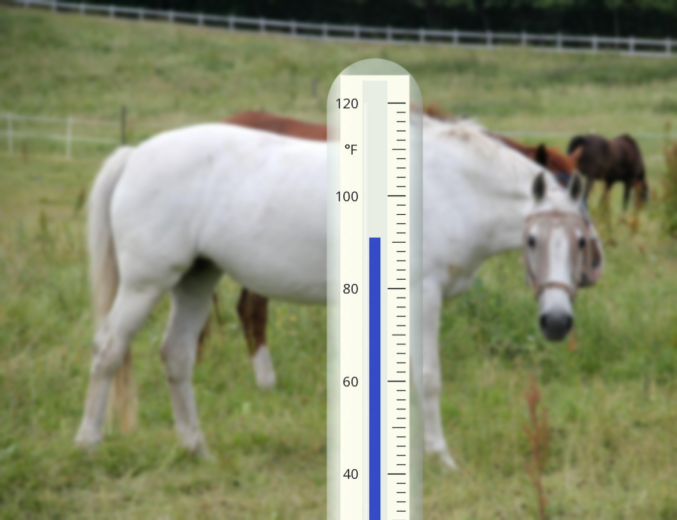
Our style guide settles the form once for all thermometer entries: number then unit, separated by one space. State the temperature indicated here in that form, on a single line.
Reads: 91 °F
